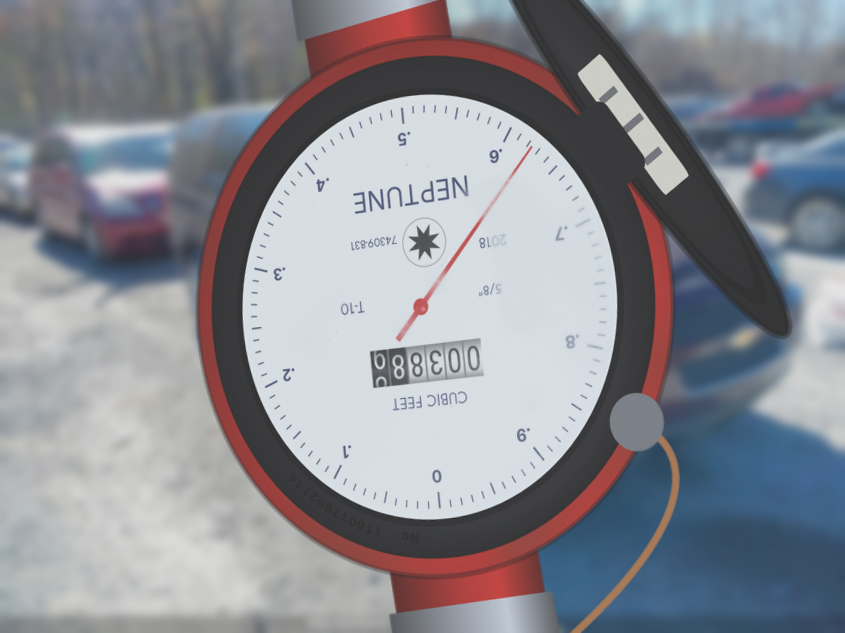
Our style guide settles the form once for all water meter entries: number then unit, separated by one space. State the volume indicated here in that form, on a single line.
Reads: 3888.62 ft³
